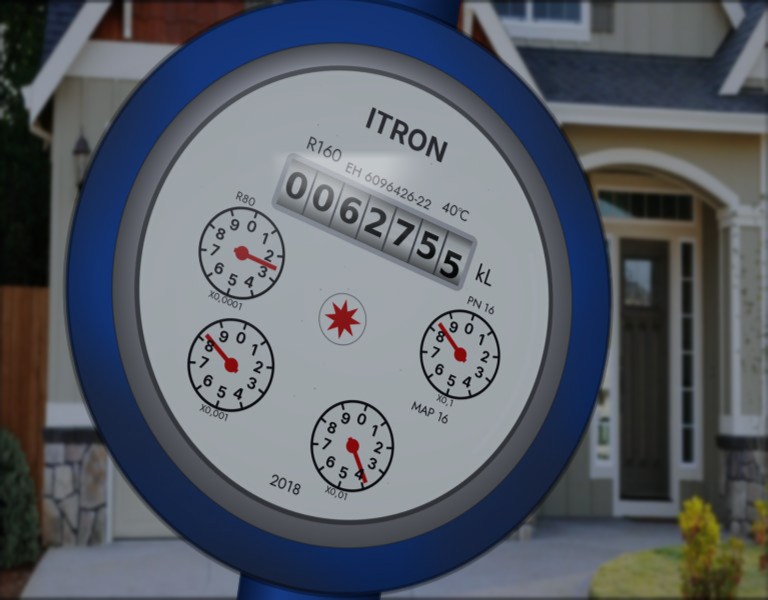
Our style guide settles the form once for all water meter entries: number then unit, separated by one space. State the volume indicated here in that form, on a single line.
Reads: 62754.8382 kL
